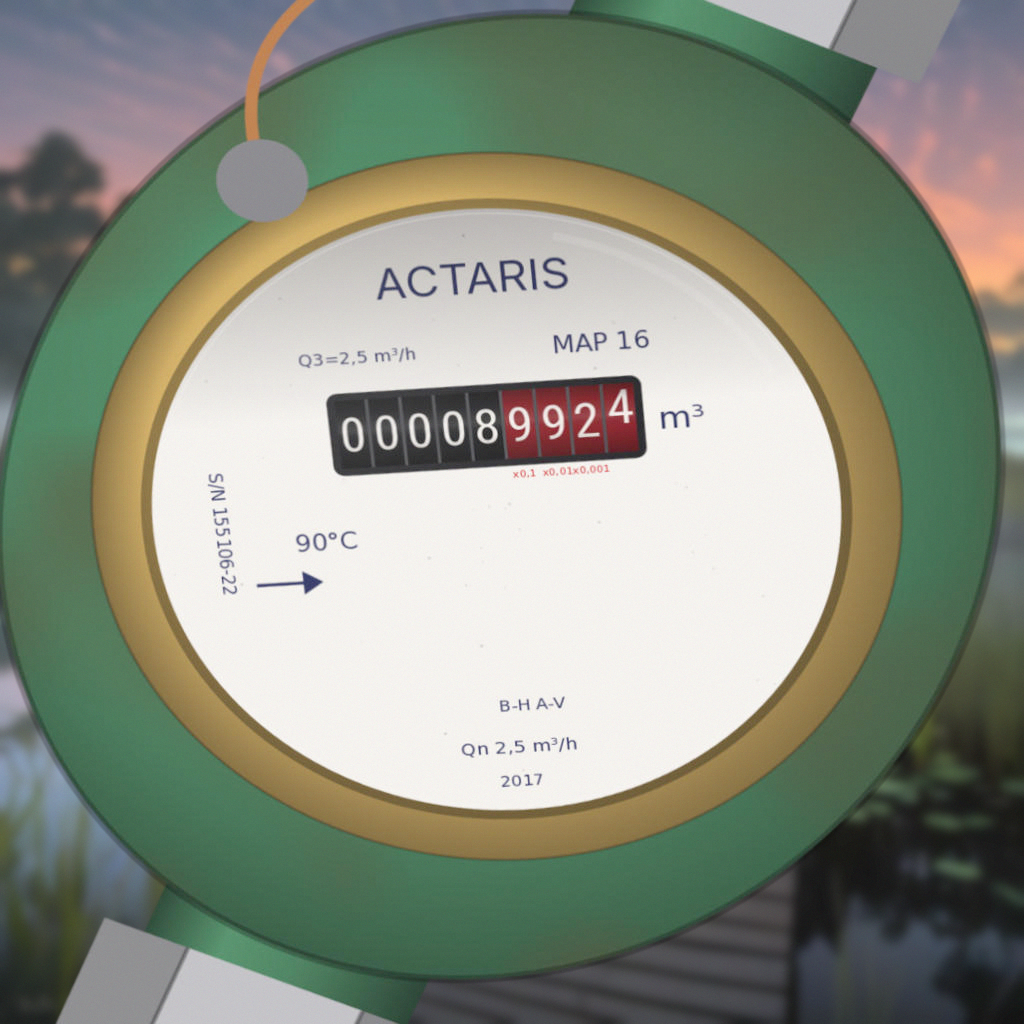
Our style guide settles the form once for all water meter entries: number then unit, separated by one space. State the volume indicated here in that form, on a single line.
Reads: 8.9924 m³
